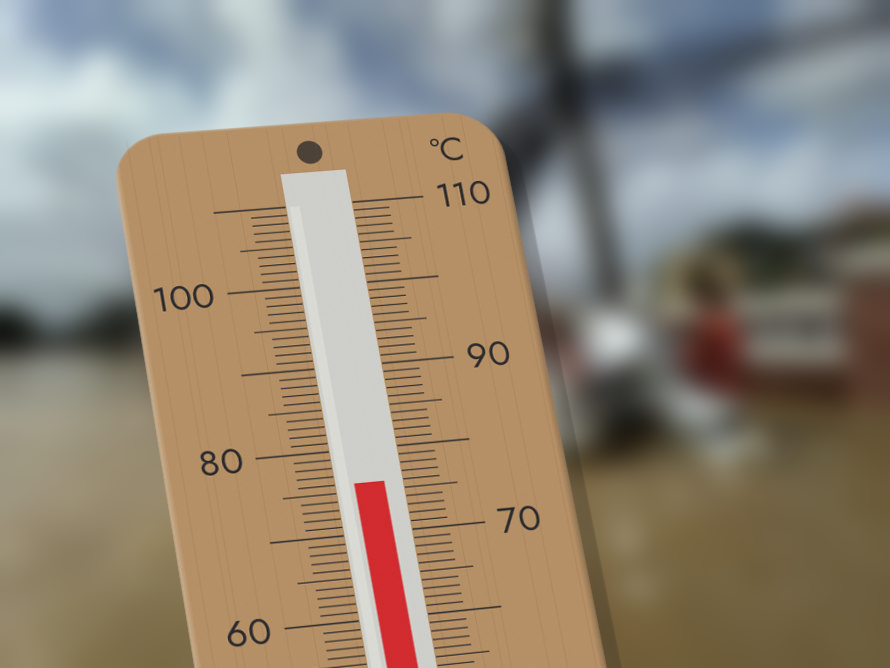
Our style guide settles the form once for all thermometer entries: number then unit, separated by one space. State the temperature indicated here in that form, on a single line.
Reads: 76 °C
